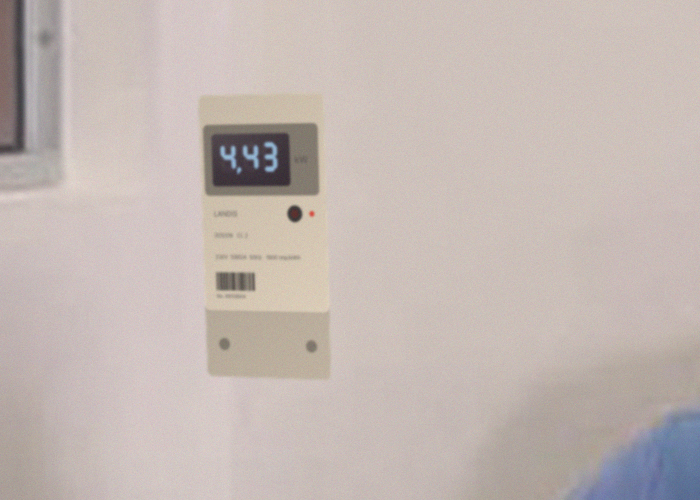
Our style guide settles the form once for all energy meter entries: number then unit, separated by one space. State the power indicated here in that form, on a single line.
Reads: 4.43 kW
